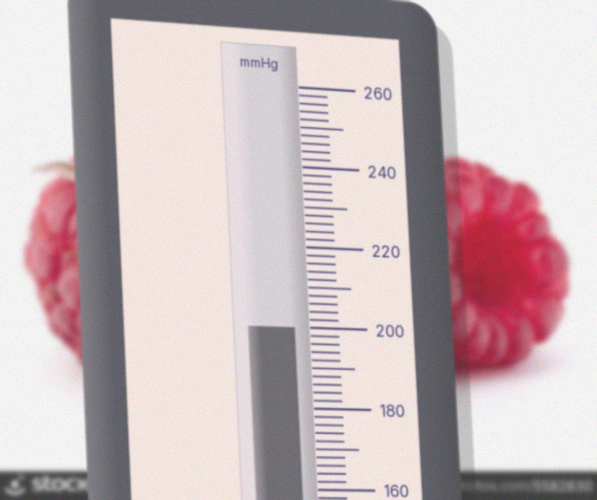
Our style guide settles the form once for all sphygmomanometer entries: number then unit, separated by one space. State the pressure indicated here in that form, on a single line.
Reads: 200 mmHg
